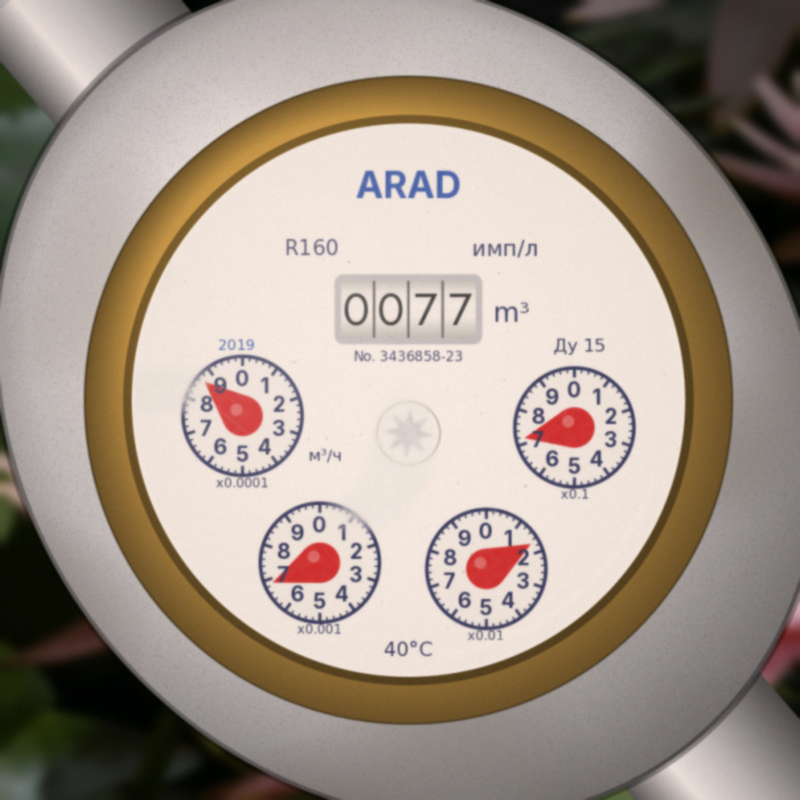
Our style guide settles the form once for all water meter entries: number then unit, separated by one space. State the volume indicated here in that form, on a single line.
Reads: 77.7168 m³
